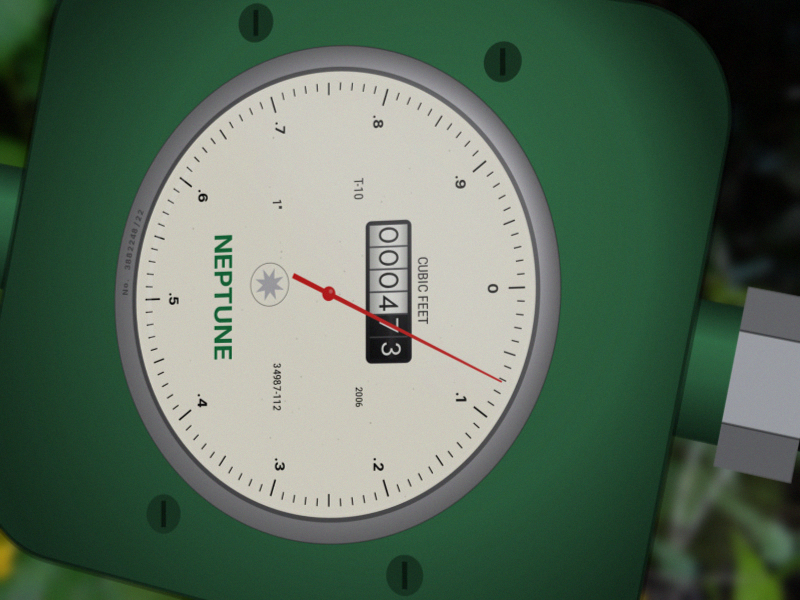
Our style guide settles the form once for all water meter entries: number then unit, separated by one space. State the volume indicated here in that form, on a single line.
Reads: 473.07 ft³
